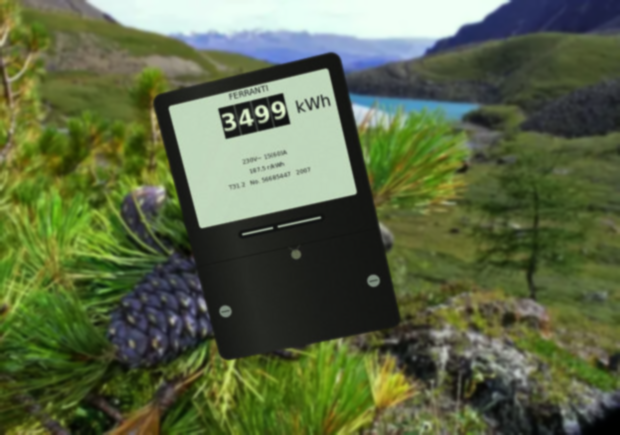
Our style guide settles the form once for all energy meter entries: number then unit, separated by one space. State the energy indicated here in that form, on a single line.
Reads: 3499 kWh
